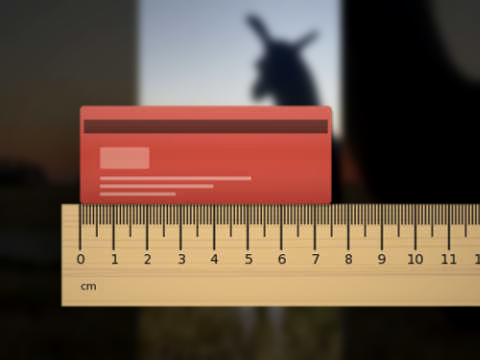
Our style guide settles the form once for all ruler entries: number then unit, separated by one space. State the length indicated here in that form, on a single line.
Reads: 7.5 cm
